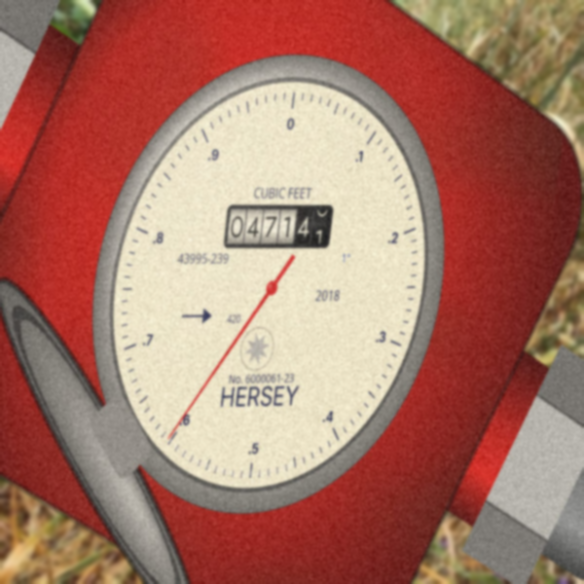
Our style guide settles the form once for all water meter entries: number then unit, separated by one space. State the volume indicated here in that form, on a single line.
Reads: 47140.60 ft³
